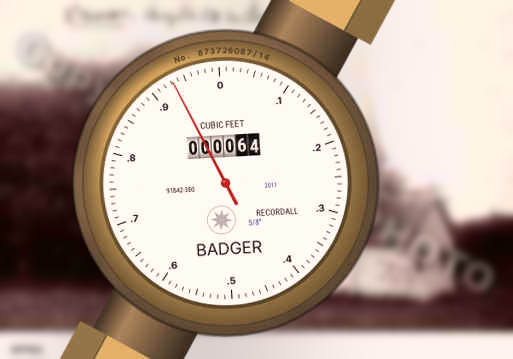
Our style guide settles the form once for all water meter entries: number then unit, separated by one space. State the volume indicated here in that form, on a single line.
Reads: 63.93 ft³
